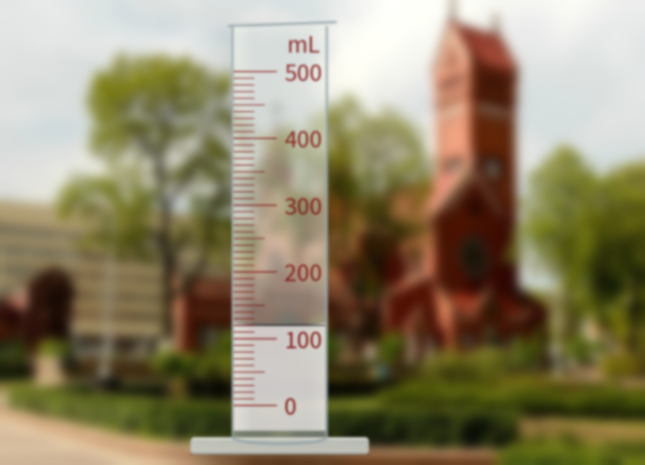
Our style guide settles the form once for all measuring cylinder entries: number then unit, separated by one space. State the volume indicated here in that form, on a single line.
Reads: 120 mL
